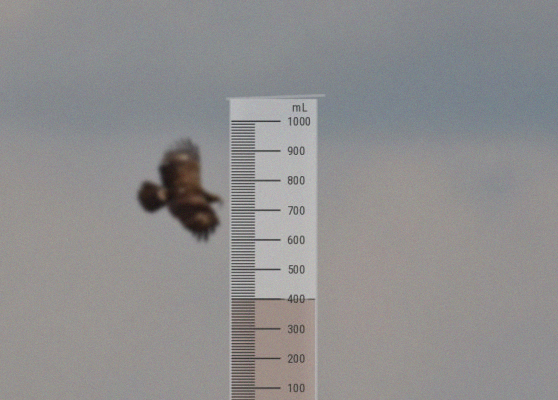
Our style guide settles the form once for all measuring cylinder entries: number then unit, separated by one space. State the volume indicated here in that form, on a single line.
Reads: 400 mL
